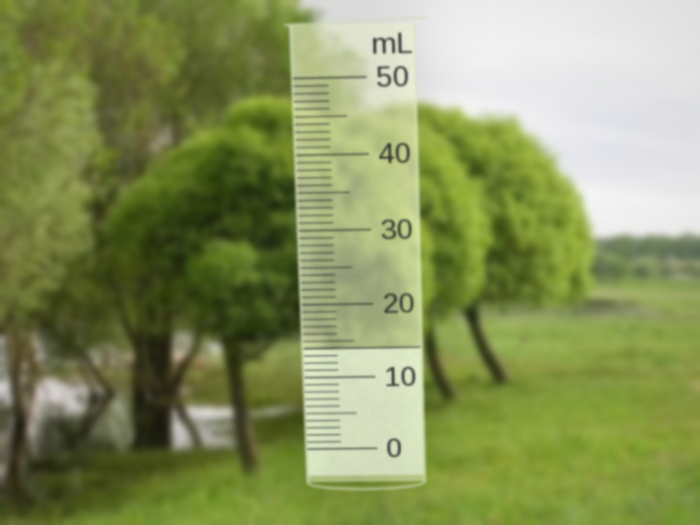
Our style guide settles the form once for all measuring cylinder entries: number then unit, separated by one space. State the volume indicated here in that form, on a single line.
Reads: 14 mL
